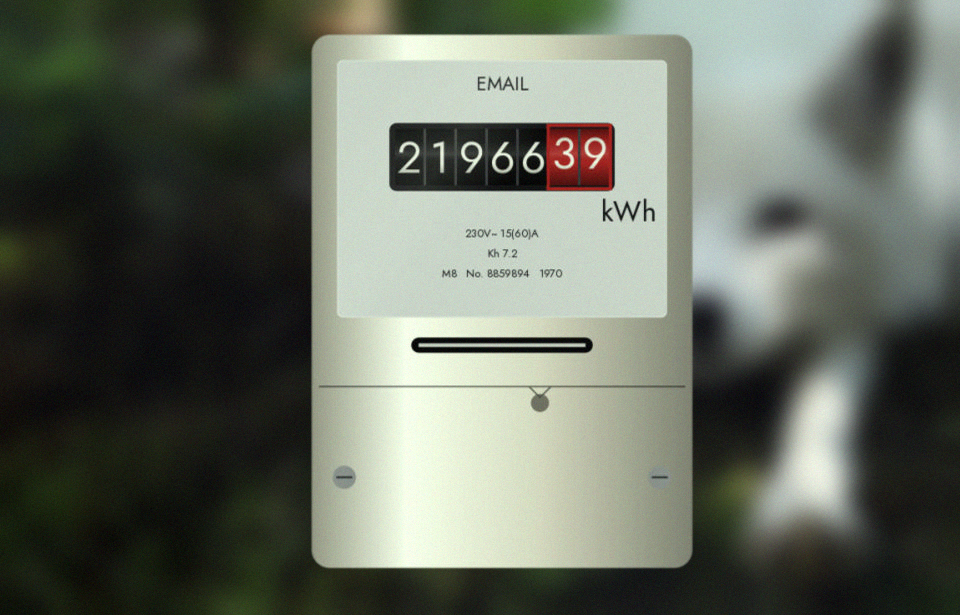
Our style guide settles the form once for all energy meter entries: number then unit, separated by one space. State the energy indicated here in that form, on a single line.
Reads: 21966.39 kWh
